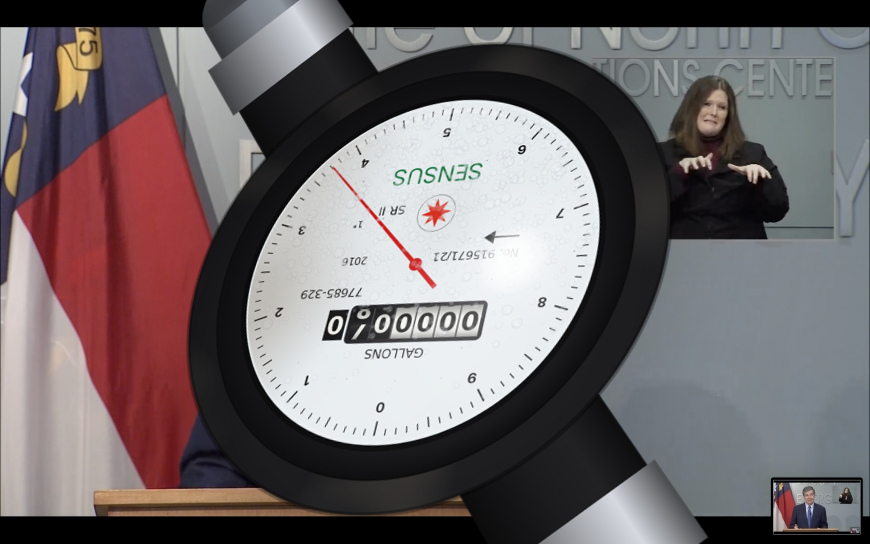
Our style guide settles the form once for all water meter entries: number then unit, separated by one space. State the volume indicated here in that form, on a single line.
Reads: 73.7 gal
